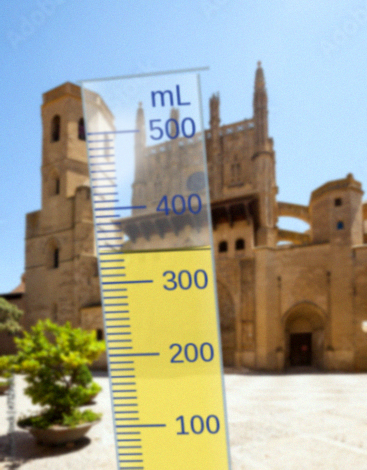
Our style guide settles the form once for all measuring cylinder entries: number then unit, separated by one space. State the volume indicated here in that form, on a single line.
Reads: 340 mL
